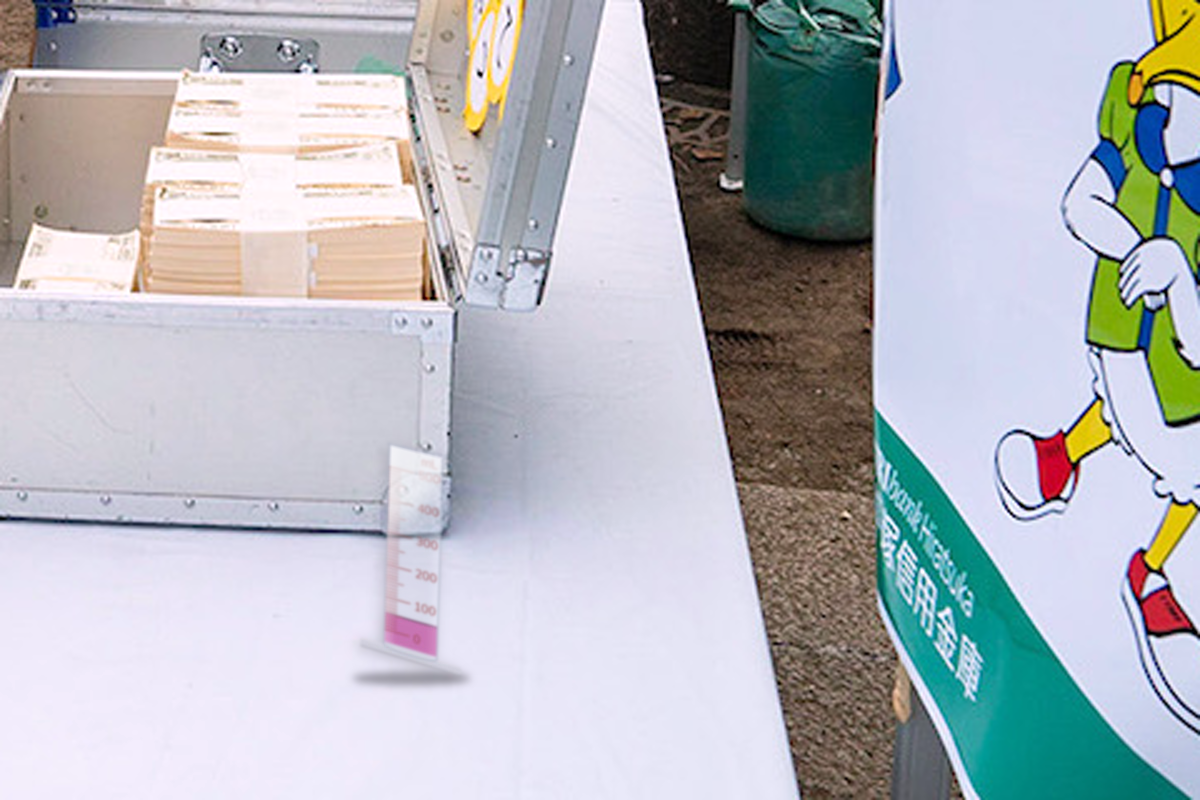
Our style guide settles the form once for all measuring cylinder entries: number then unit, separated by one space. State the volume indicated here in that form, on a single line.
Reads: 50 mL
